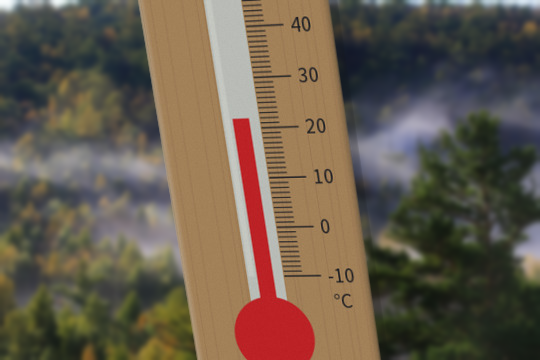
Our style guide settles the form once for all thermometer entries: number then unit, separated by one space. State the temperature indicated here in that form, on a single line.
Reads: 22 °C
